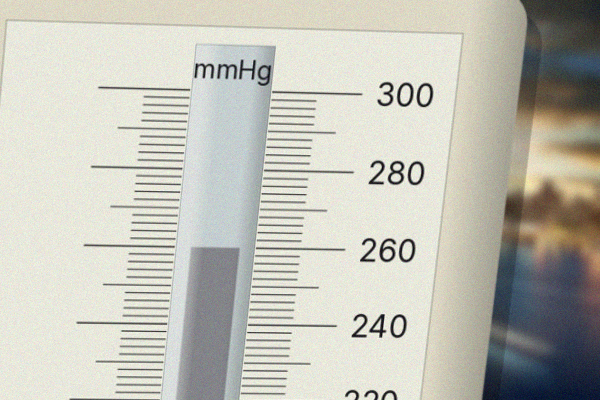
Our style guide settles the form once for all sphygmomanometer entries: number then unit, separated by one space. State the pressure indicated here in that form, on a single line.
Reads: 260 mmHg
